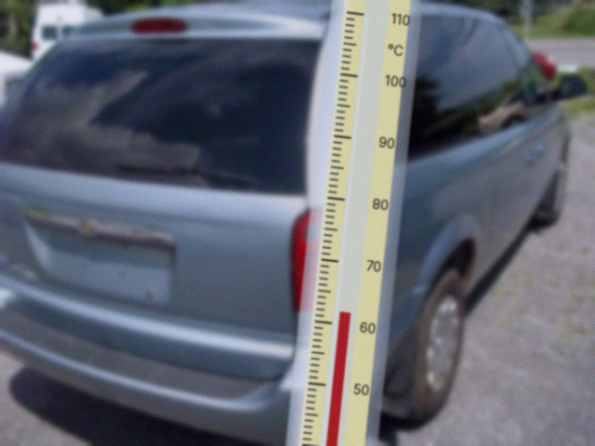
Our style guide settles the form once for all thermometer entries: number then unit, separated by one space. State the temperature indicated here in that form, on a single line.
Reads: 62 °C
